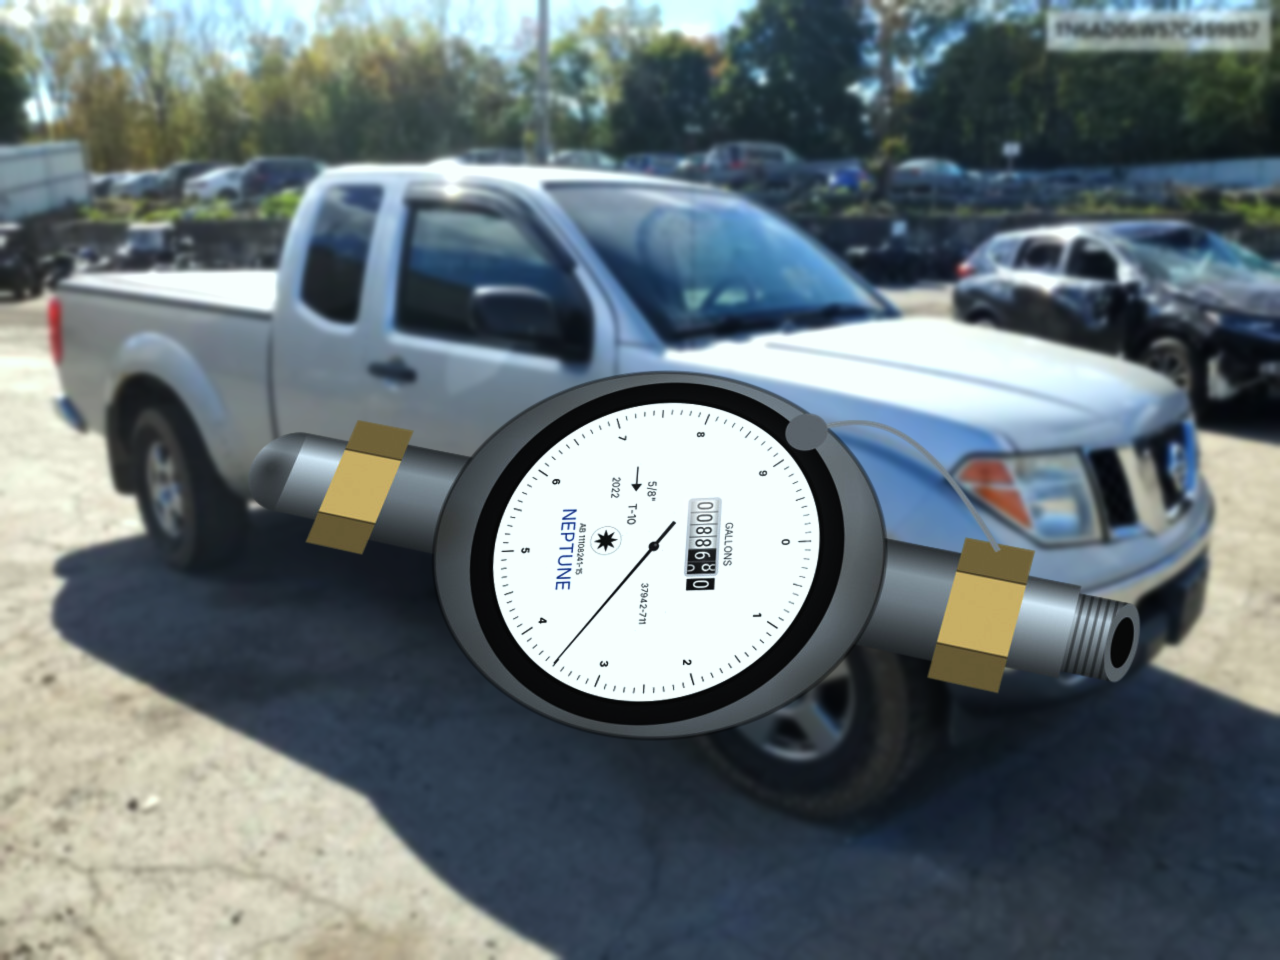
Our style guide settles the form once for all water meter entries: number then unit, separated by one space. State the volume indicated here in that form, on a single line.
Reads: 88683.5 gal
